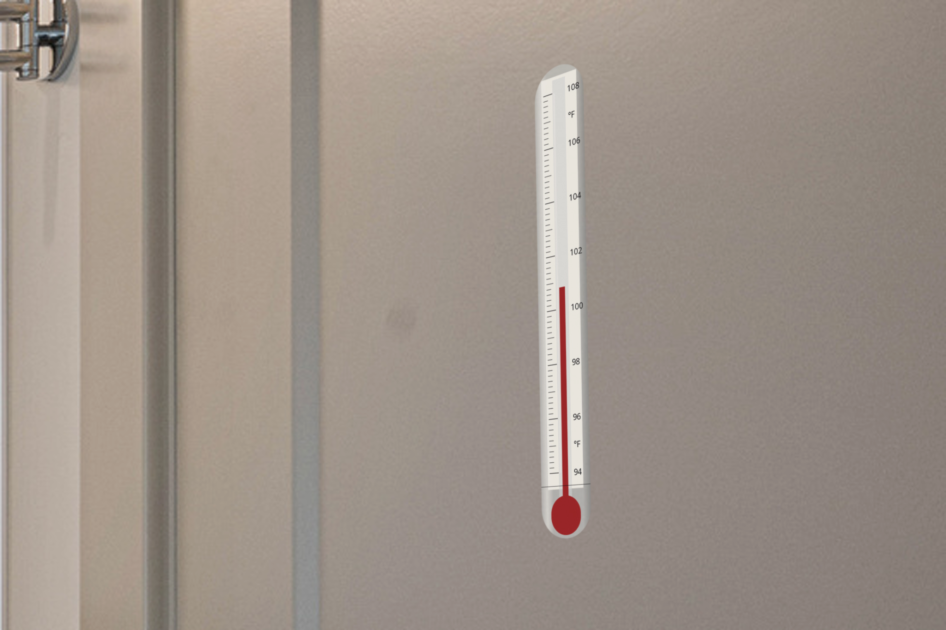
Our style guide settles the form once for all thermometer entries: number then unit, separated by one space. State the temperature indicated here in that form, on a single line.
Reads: 100.8 °F
